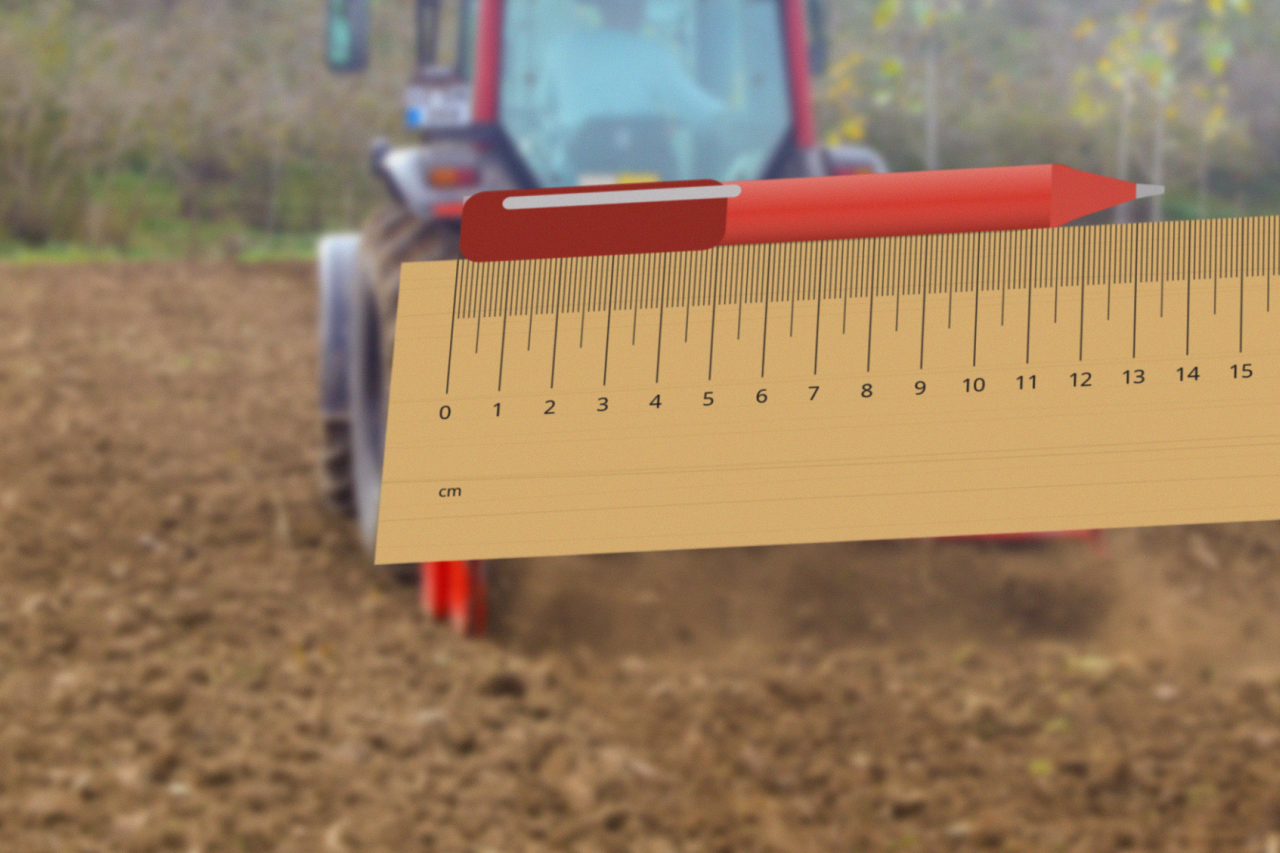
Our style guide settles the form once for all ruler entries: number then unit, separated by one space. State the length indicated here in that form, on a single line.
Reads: 13.5 cm
